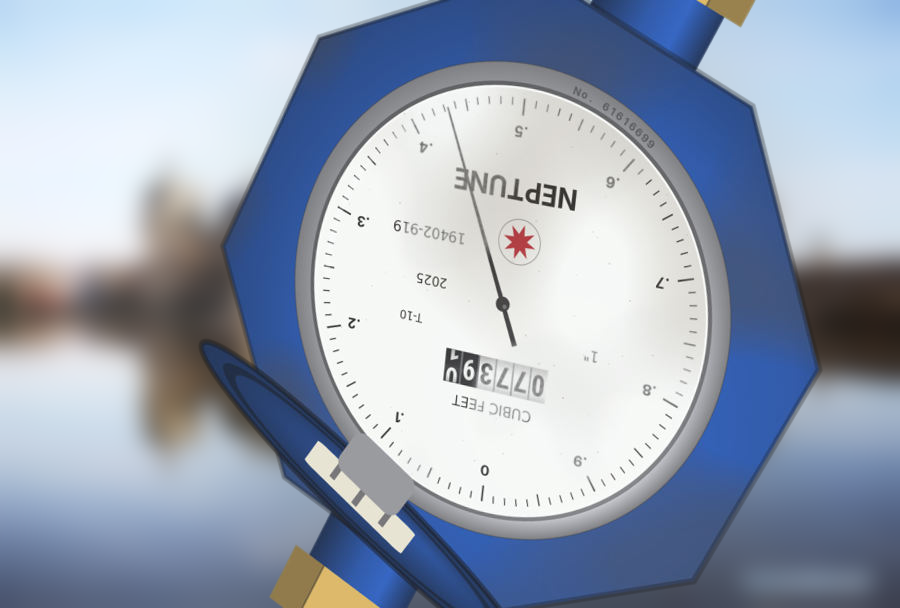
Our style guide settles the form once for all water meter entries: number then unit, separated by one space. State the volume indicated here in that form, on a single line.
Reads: 77390.43 ft³
